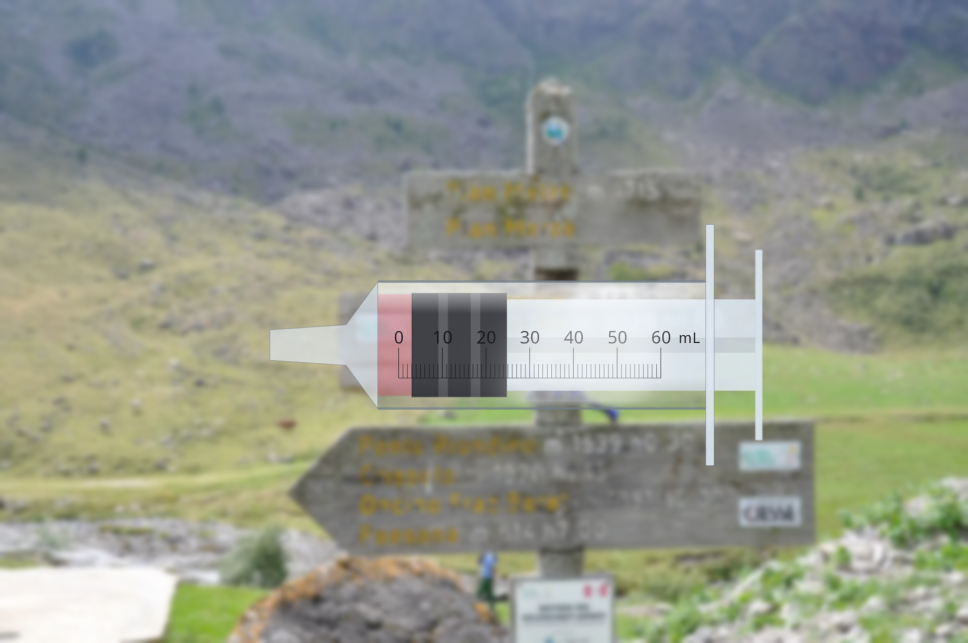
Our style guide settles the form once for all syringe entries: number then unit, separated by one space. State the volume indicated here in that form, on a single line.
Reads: 3 mL
